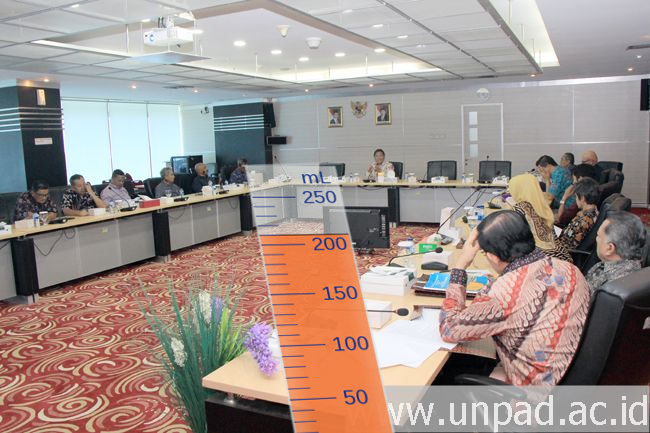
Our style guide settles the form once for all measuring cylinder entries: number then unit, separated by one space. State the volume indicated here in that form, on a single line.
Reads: 210 mL
